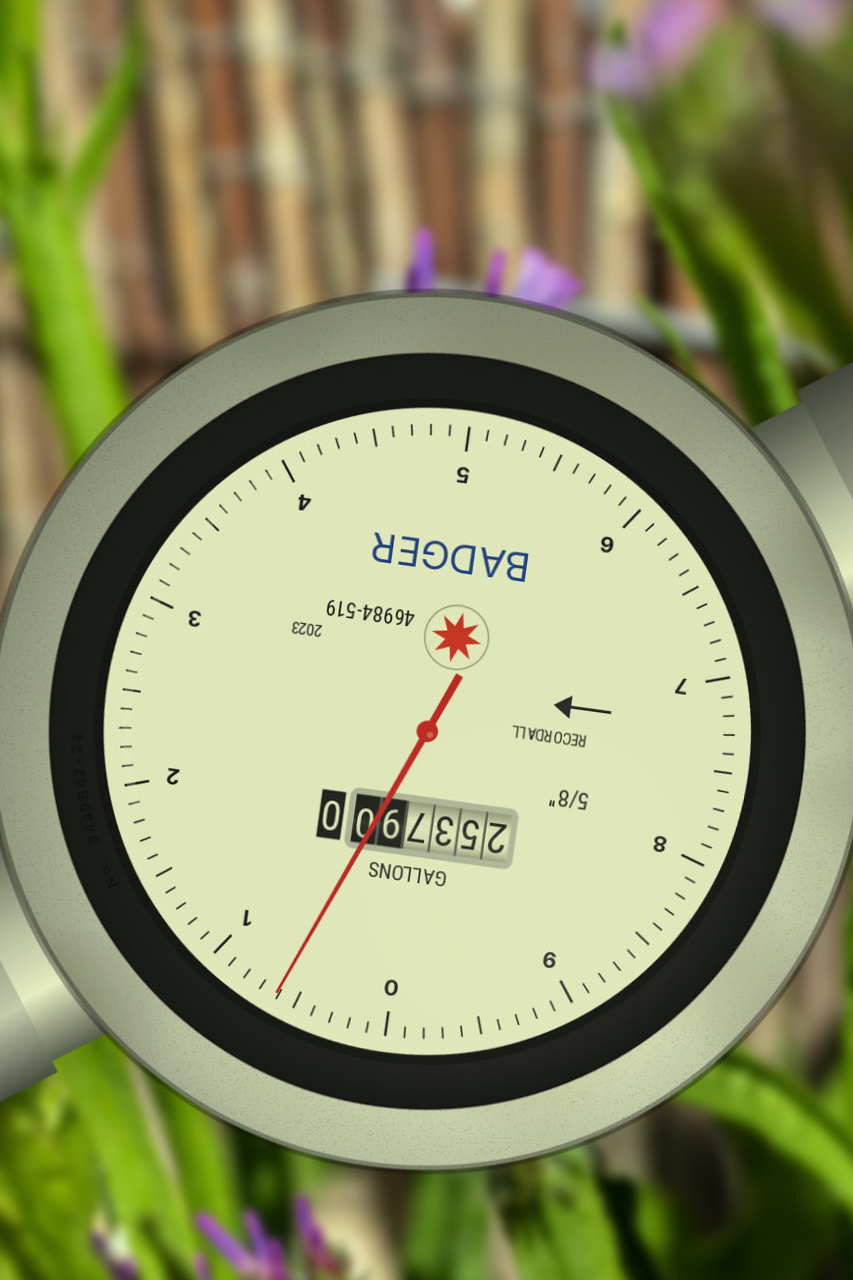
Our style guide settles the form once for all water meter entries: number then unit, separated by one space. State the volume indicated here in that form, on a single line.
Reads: 2537900.6 gal
